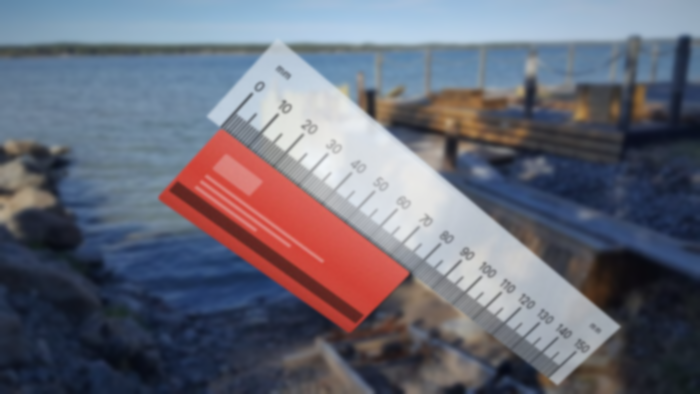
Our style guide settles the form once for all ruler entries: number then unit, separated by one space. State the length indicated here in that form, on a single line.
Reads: 80 mm
